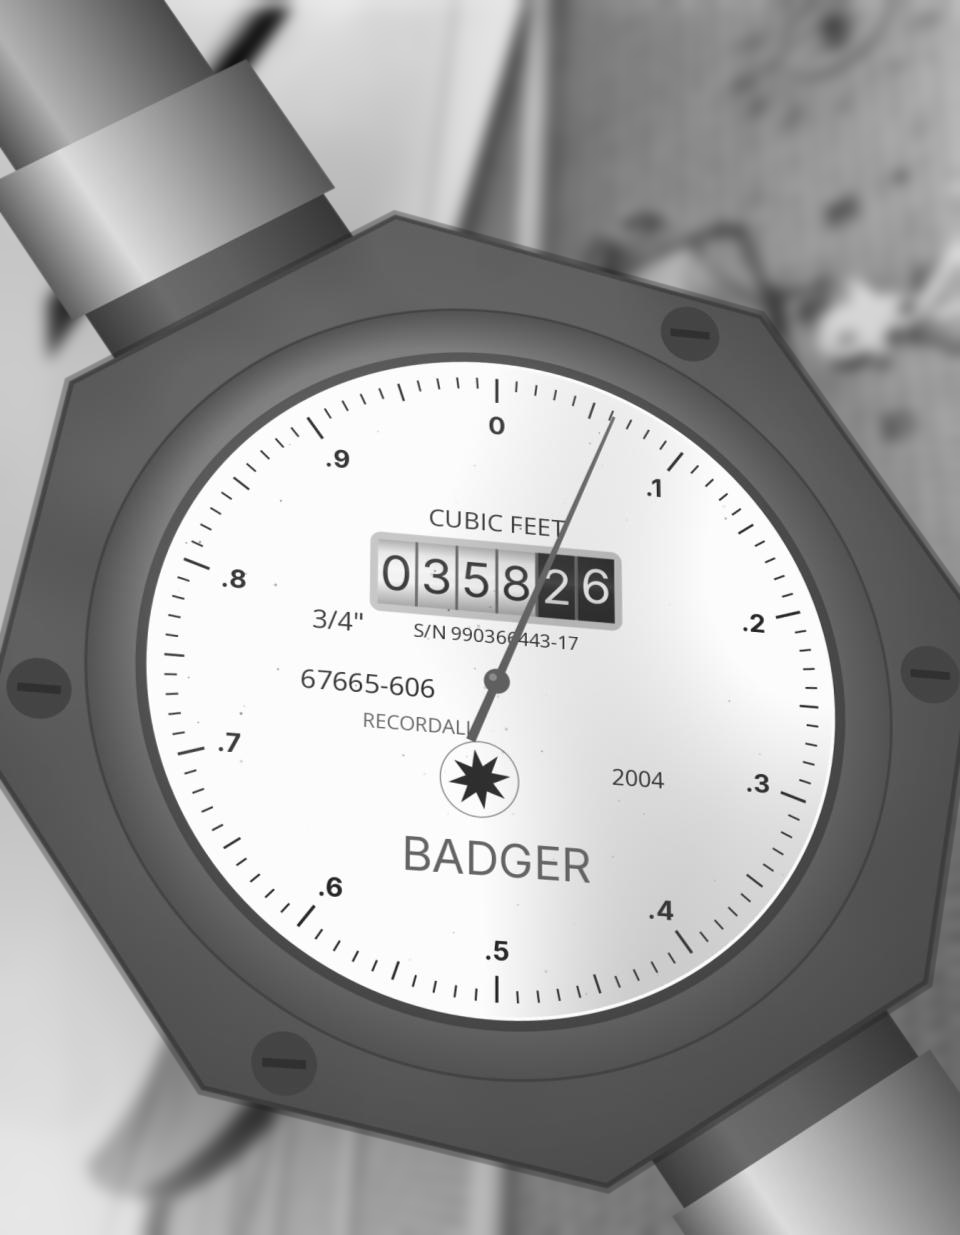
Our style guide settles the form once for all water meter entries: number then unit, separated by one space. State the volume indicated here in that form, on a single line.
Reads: 35826.06 ft³
